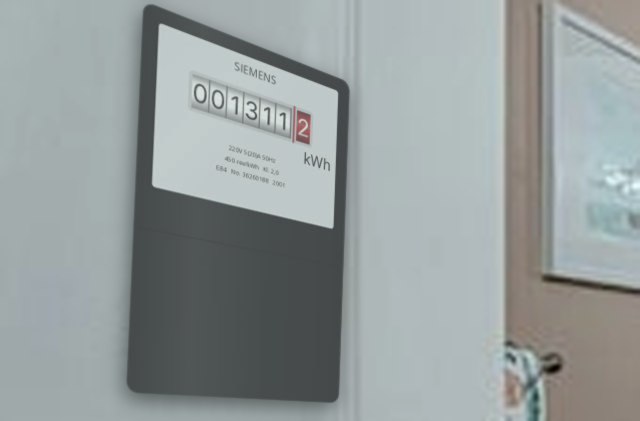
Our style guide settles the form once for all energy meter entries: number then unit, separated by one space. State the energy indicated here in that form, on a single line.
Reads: 1311.2 kWh
